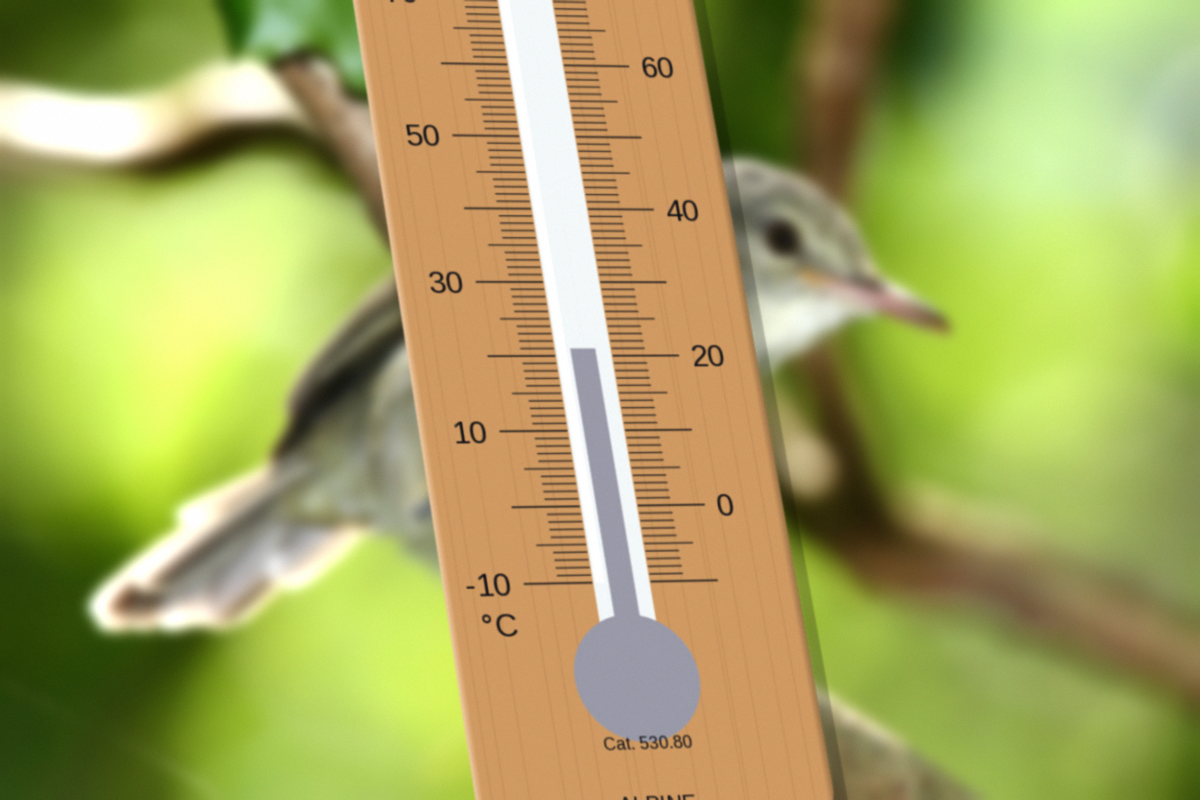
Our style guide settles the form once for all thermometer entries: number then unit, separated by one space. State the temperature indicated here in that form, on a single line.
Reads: 21 °C
